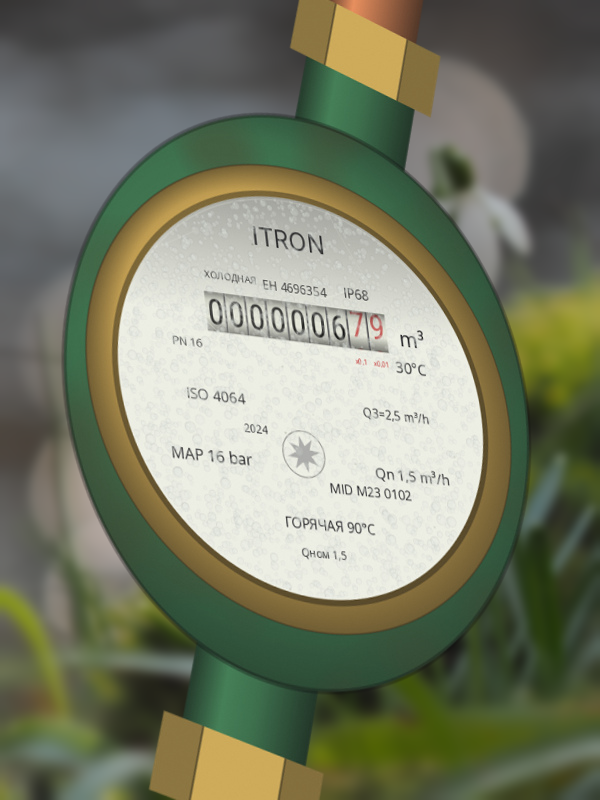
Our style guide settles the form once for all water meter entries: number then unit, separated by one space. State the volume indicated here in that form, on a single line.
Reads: 6.79 m³
